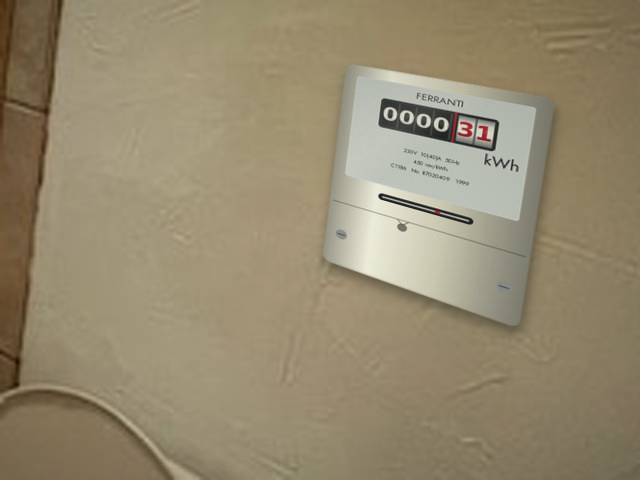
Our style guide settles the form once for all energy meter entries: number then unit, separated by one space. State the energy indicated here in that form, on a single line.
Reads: 0.31 kWh
